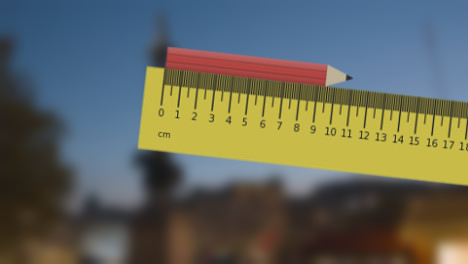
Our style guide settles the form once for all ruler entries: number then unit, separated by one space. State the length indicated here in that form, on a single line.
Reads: 11 cm
